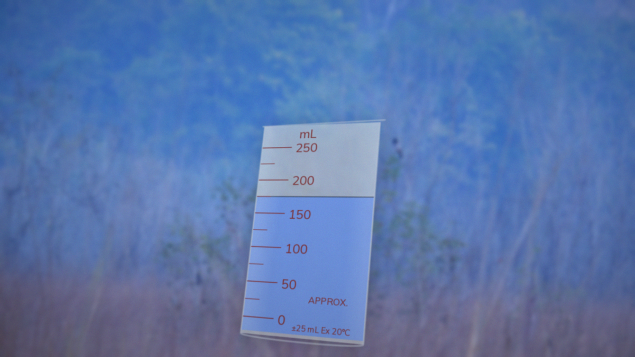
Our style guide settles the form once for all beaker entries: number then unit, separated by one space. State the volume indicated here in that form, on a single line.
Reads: 175 mL
